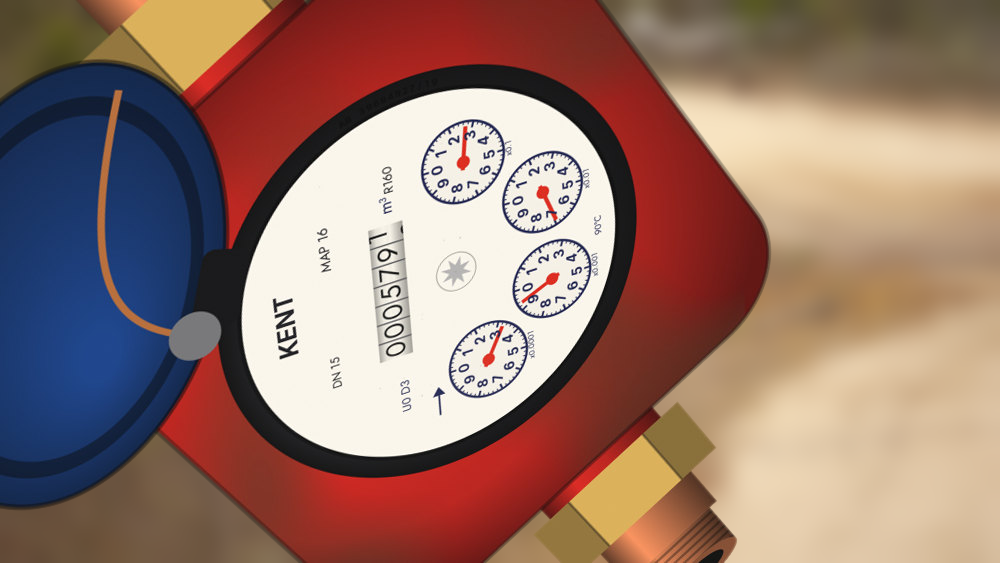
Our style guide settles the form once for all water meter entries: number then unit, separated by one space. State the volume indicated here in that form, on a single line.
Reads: 5791.2693 m³
